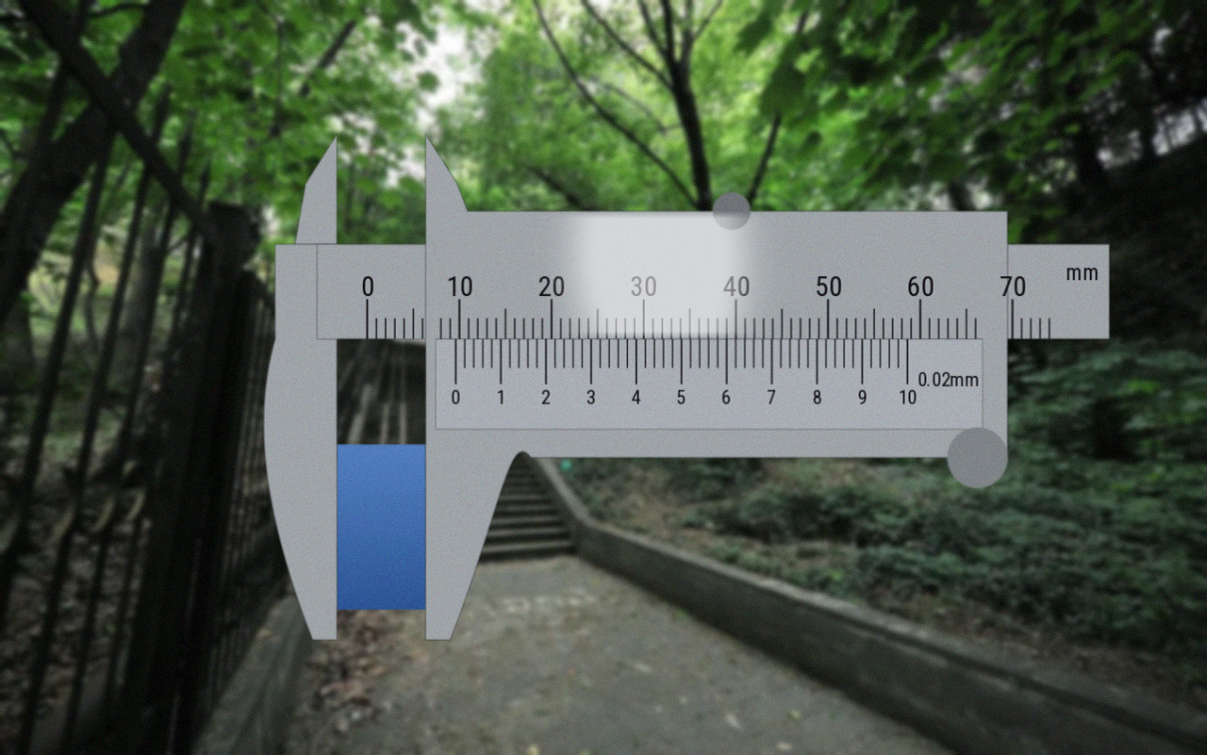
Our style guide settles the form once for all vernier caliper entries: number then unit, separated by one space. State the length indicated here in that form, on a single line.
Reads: 9.6 mm
